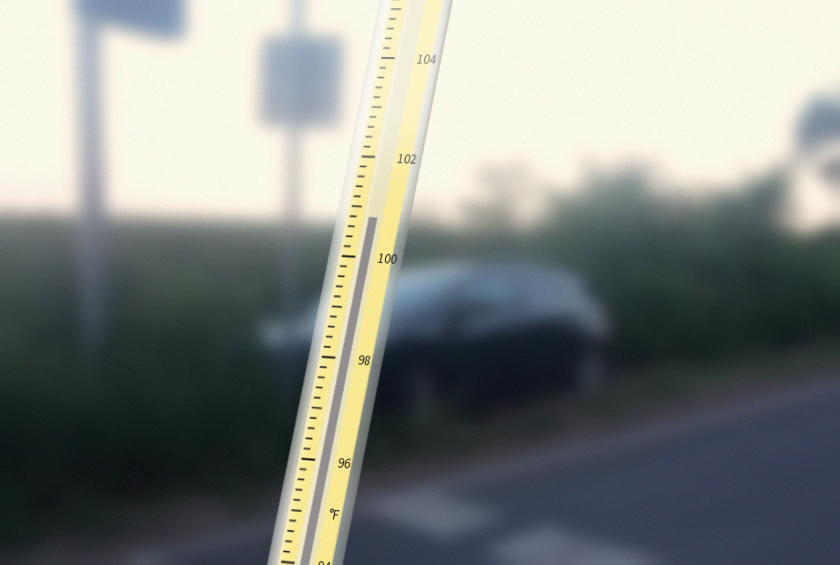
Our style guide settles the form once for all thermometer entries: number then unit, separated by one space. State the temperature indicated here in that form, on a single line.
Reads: 100.8 °F
